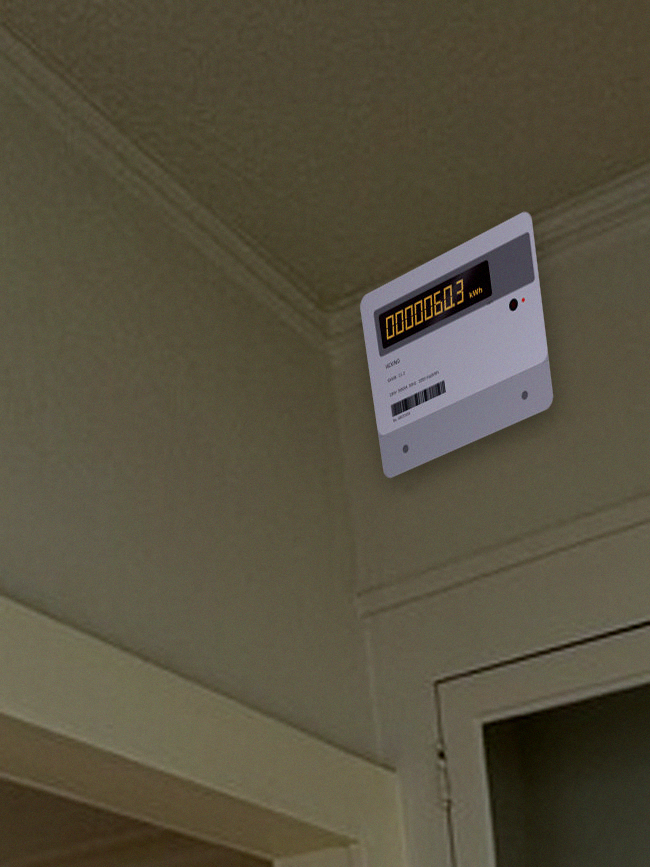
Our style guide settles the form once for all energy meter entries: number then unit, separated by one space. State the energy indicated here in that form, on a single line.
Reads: 60.3 kWh
